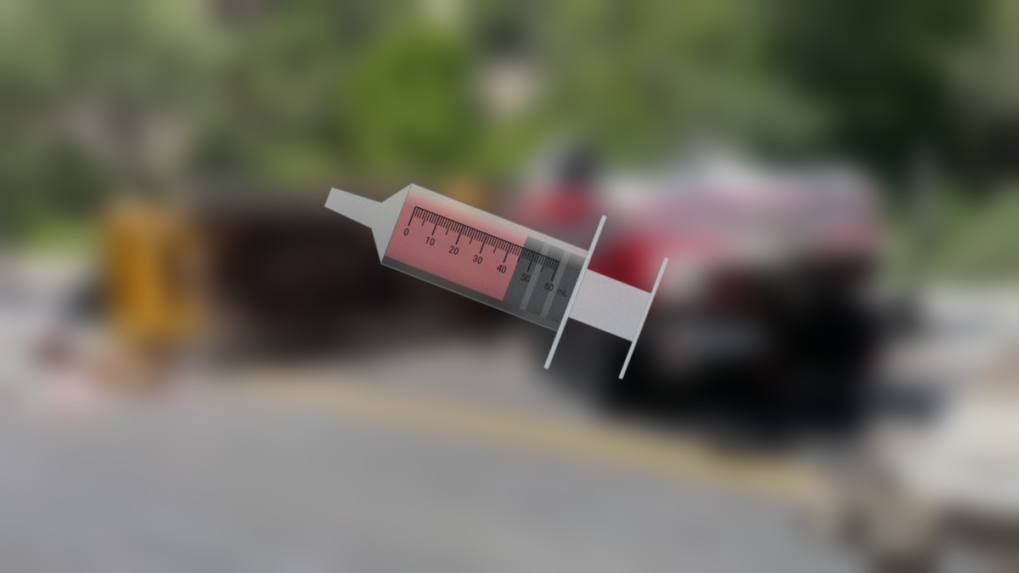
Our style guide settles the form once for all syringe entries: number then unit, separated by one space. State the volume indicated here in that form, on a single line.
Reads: 45 mL
